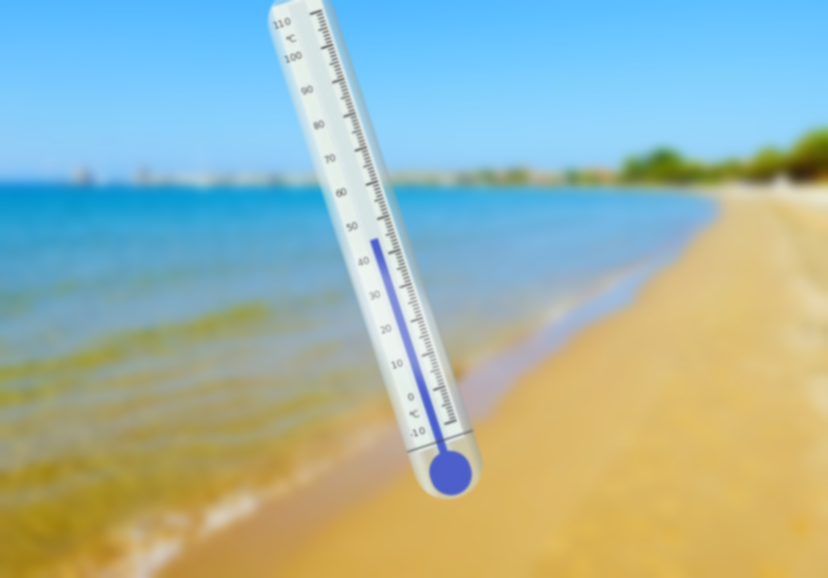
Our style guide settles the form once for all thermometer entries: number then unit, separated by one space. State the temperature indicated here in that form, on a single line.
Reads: 45 °C
